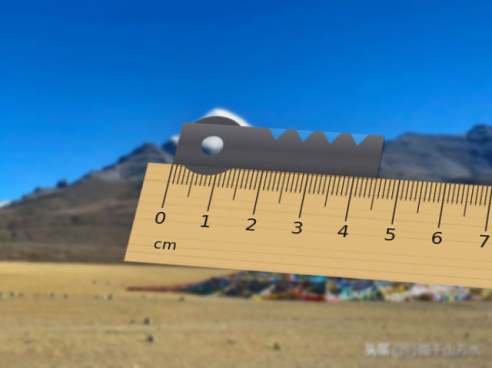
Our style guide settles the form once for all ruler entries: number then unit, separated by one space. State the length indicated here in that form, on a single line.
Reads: 4.5 cm
